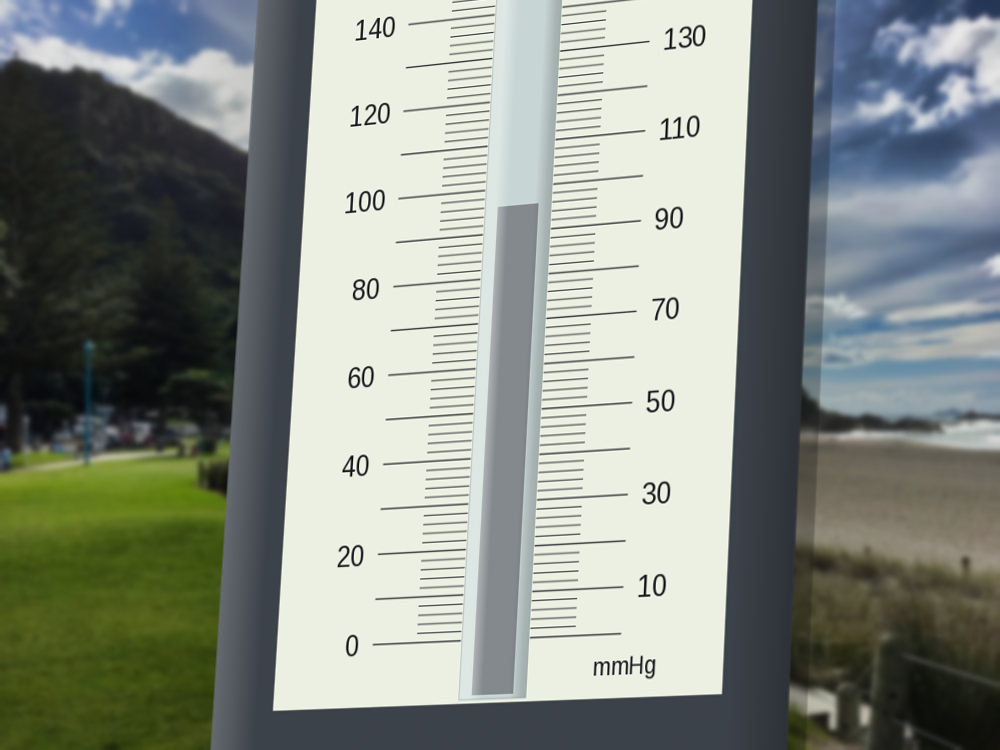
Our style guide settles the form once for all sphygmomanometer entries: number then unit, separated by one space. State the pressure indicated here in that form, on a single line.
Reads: 96 mmHg
